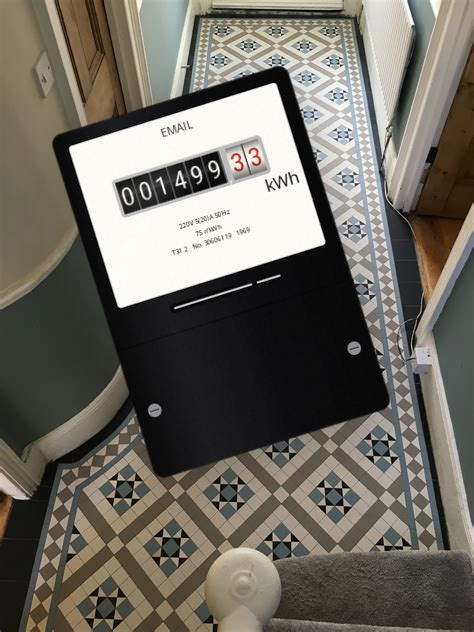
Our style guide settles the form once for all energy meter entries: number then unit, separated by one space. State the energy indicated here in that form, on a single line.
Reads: 1499.33 kWh
